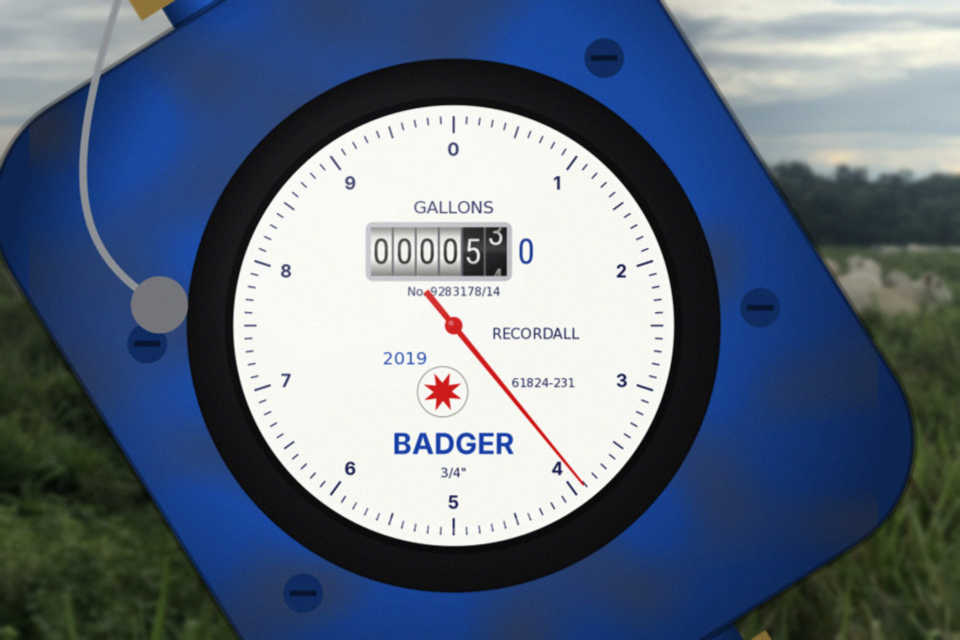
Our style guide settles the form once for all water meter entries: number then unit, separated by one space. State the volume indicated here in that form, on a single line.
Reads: 533.9 gal
